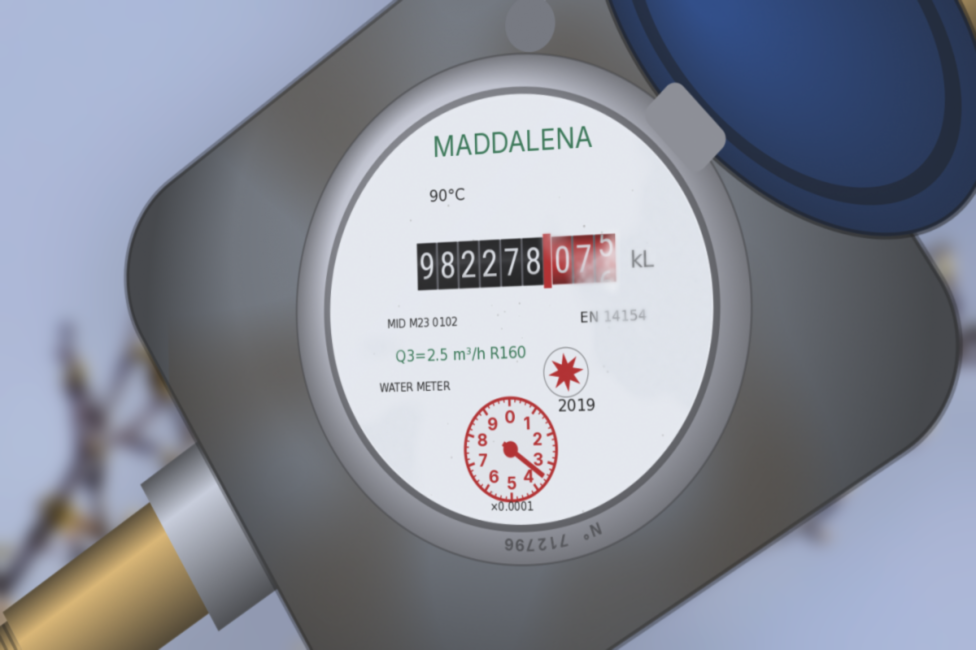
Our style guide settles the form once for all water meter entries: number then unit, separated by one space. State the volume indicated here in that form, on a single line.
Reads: 982278.0753 kL
